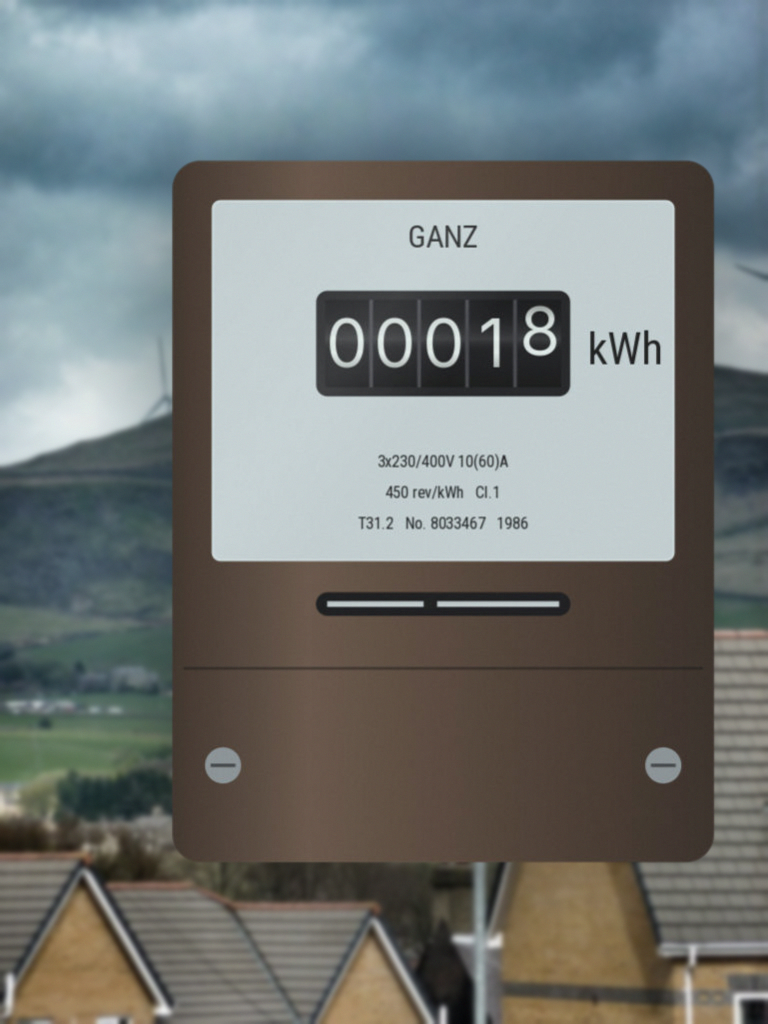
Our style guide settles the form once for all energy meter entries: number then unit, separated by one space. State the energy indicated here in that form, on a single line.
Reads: 18 kWh
